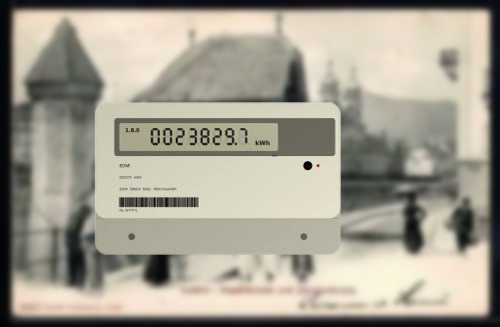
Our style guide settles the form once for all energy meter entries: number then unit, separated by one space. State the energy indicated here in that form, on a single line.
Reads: 23829.7 kWh
